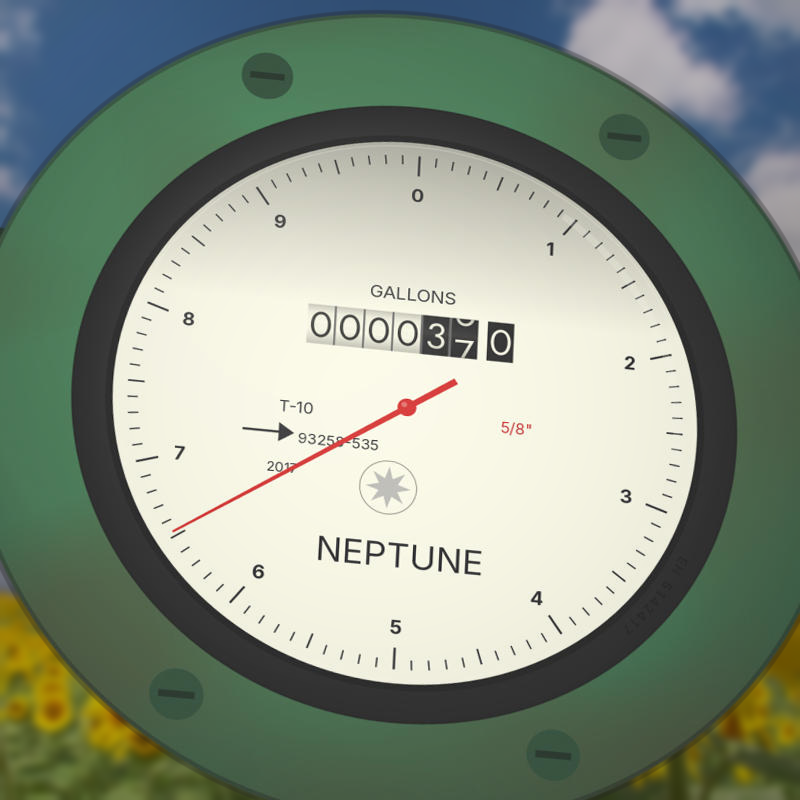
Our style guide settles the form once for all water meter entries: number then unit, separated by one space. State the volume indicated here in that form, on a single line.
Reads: 366.5 gal
